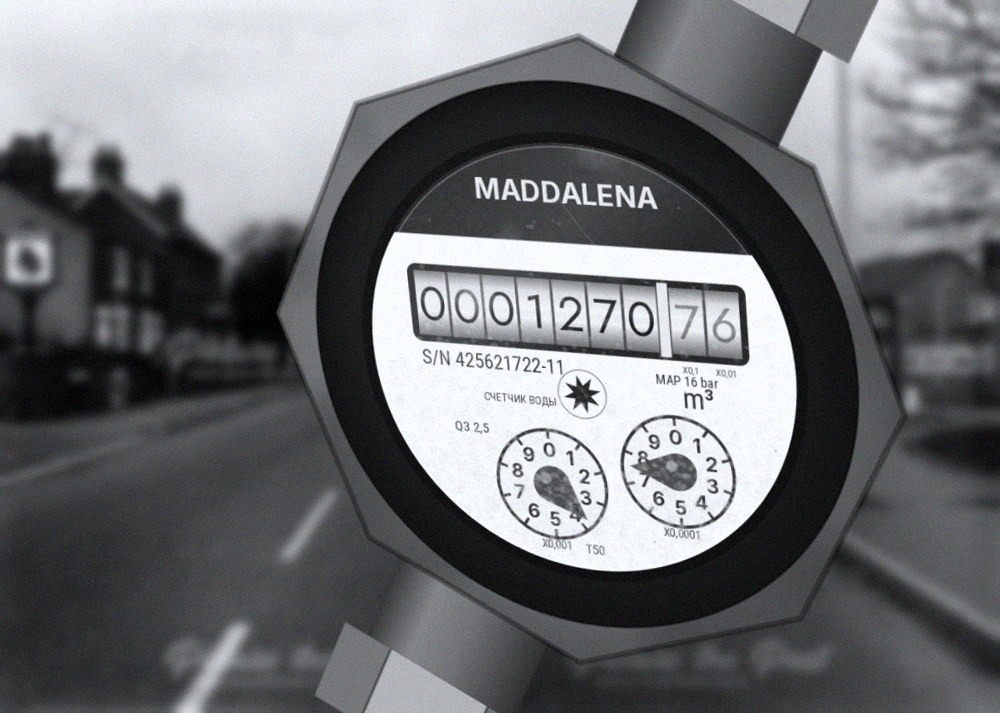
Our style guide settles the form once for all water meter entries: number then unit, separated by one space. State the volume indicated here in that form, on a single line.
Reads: 1270.7637 m³
